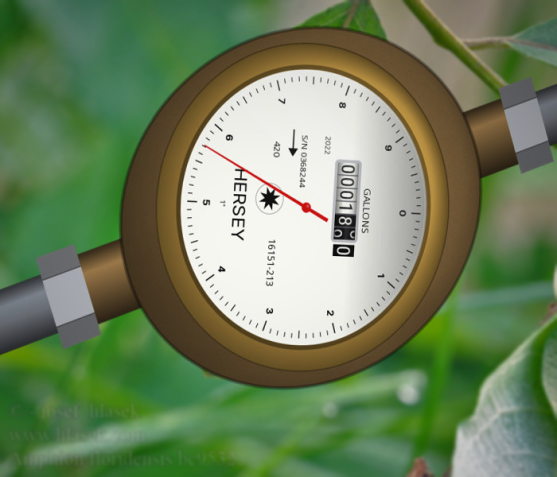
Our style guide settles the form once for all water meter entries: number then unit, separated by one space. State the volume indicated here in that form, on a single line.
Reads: 1885.7 gal
